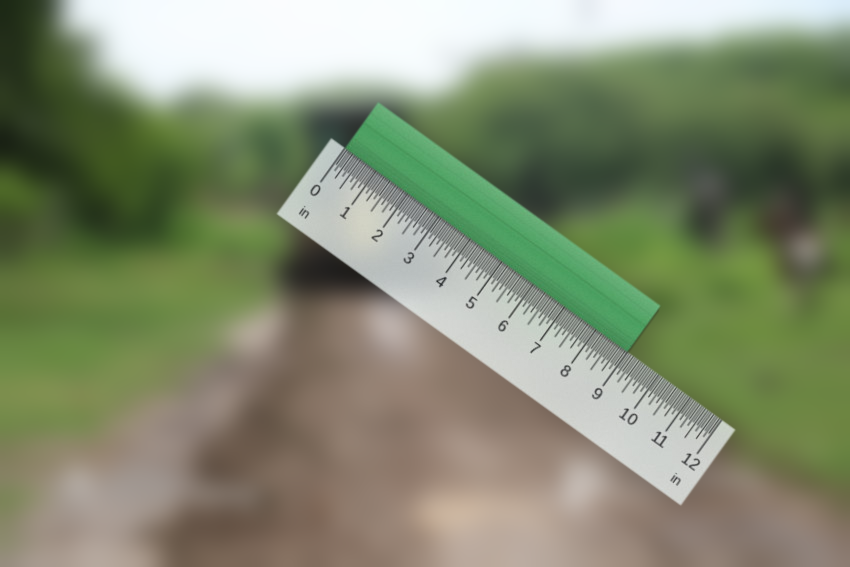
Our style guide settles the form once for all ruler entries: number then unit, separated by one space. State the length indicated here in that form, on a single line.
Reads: 9 in
